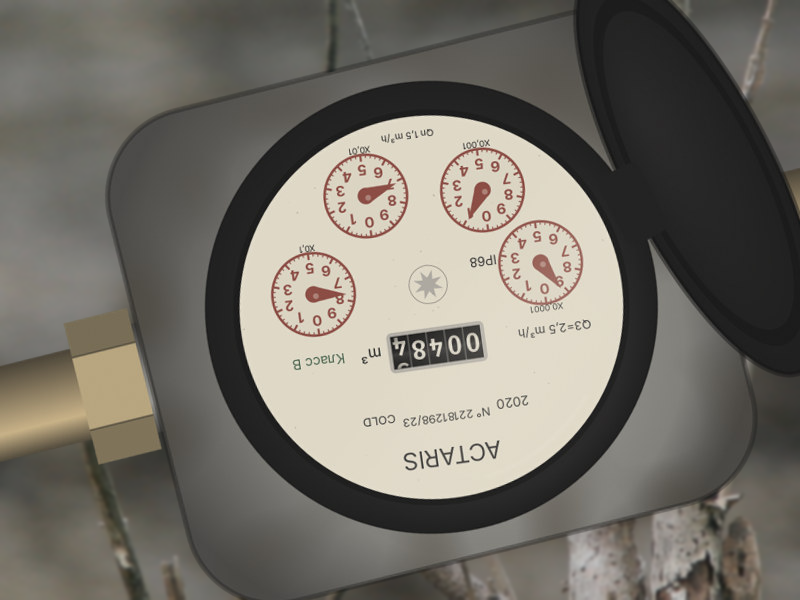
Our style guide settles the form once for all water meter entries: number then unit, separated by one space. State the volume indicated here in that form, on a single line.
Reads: 483.7709 m³
